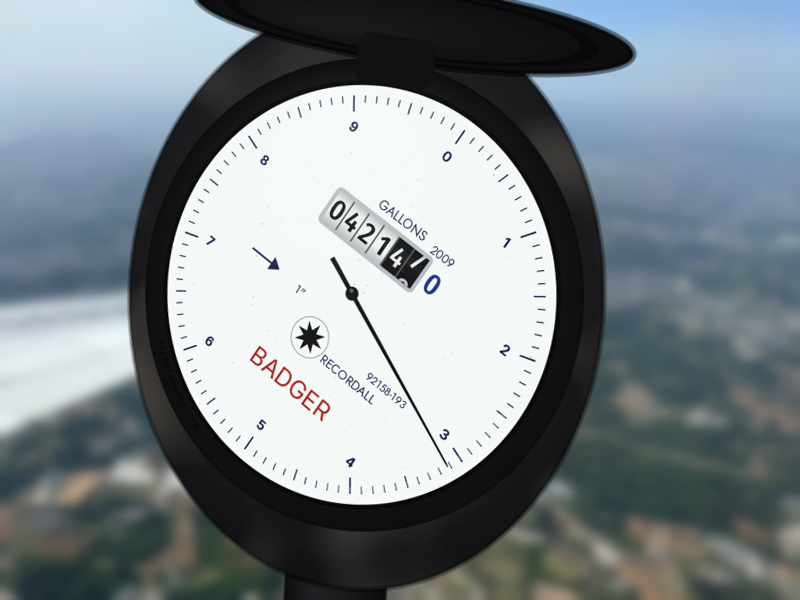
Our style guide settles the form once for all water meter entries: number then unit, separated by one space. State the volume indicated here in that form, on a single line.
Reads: 421473.1 gal
